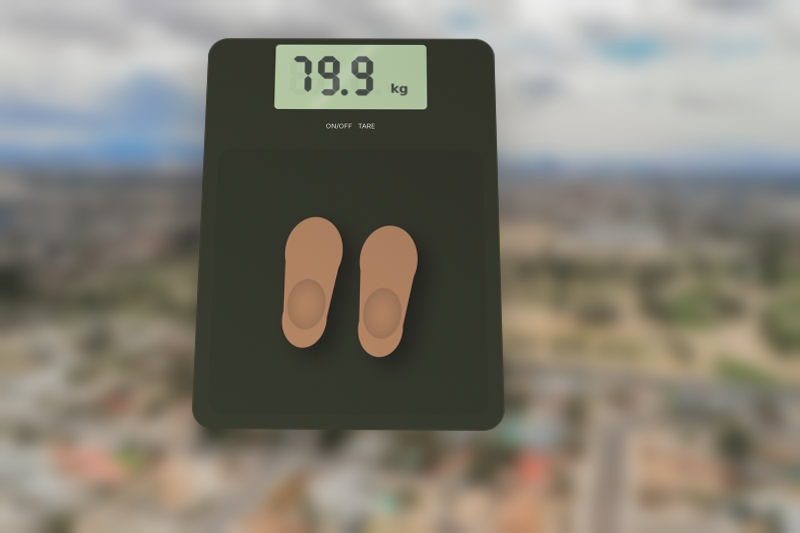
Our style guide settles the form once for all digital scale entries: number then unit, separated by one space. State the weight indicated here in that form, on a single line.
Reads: 79.9 kg
